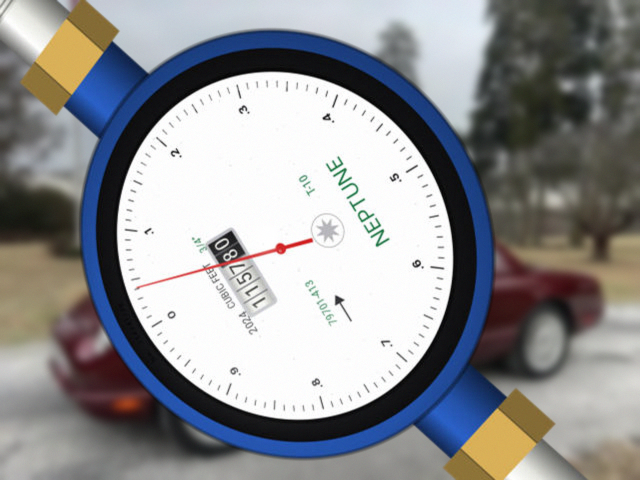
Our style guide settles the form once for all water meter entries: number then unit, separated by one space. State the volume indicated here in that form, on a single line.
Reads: 115780.04 ft³
